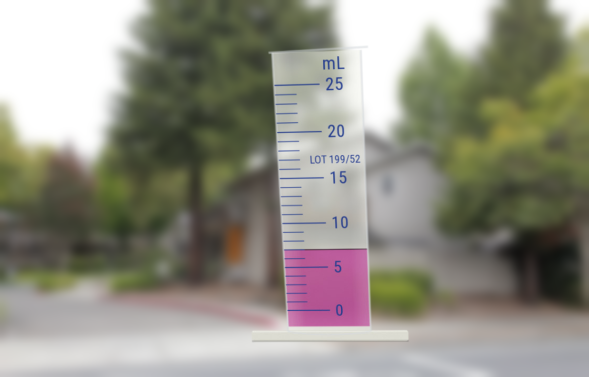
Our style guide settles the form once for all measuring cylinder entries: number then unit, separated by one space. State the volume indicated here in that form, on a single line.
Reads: 7 mL
